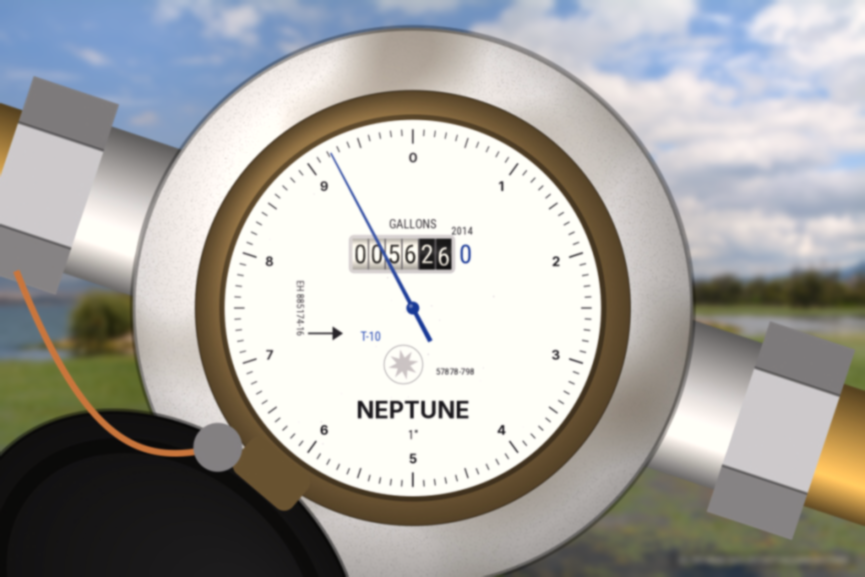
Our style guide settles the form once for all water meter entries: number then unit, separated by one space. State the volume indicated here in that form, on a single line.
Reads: 56259.2 gal
